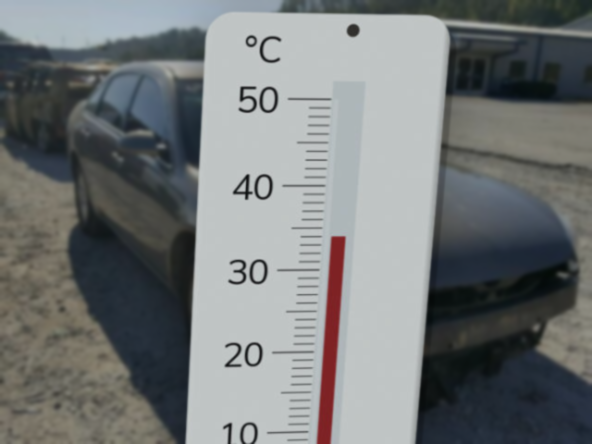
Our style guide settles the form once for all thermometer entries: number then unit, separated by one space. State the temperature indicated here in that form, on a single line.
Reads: 34 °C
